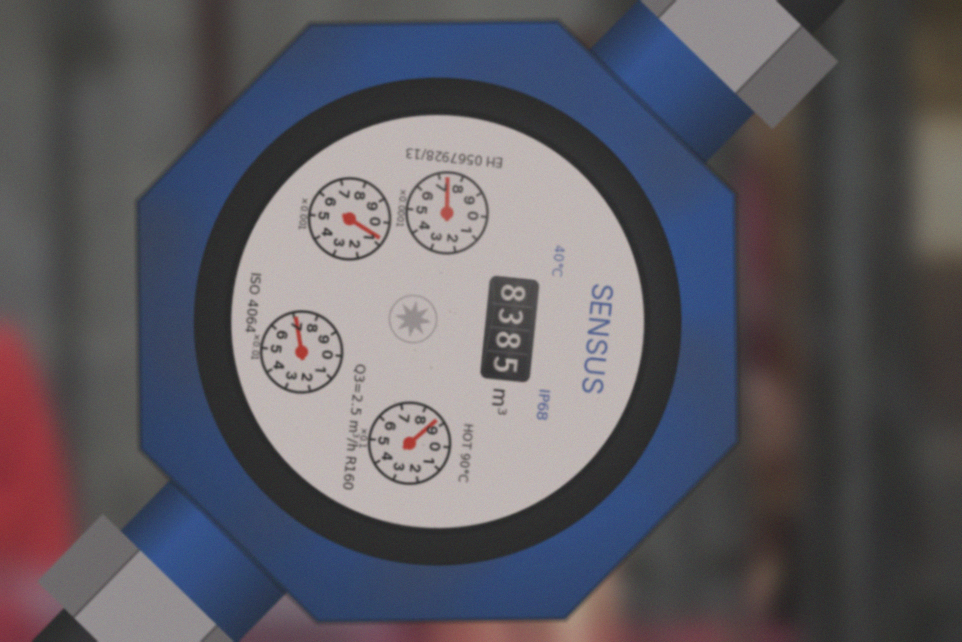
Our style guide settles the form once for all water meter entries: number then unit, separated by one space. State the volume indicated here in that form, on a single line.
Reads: 8385.8707 m³
